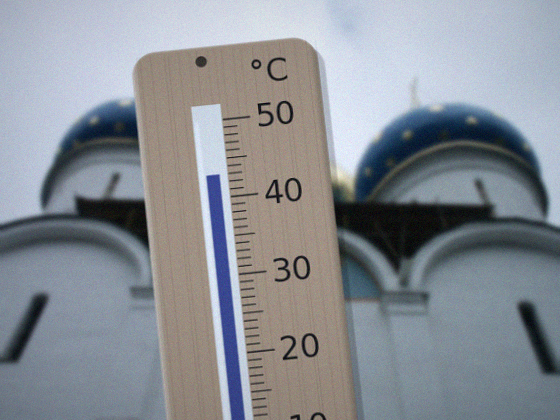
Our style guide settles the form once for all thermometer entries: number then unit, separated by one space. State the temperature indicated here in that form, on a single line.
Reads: 43 °C
